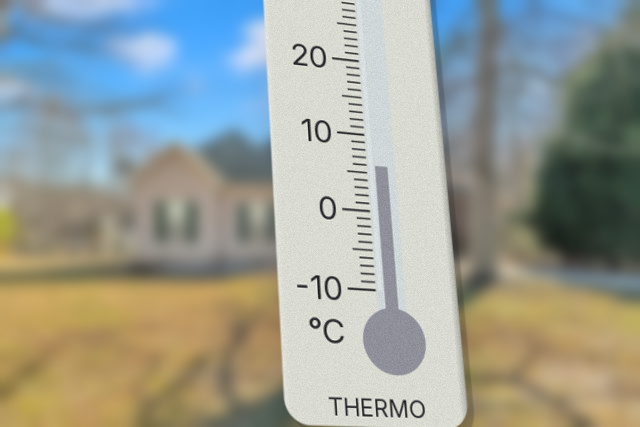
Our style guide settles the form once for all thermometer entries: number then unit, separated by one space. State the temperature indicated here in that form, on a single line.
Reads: 6 °C
